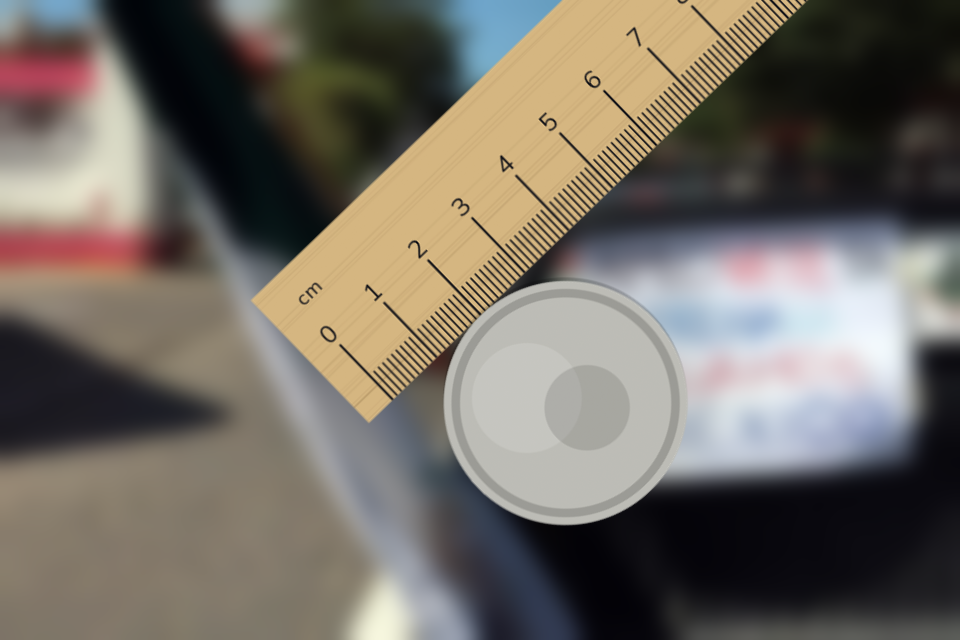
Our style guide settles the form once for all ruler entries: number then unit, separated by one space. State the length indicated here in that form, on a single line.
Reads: 4 cm
